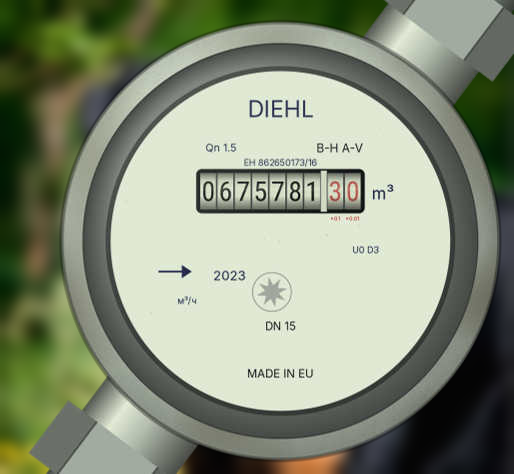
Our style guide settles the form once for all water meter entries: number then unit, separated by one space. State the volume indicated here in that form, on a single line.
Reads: 675781.30 m³
